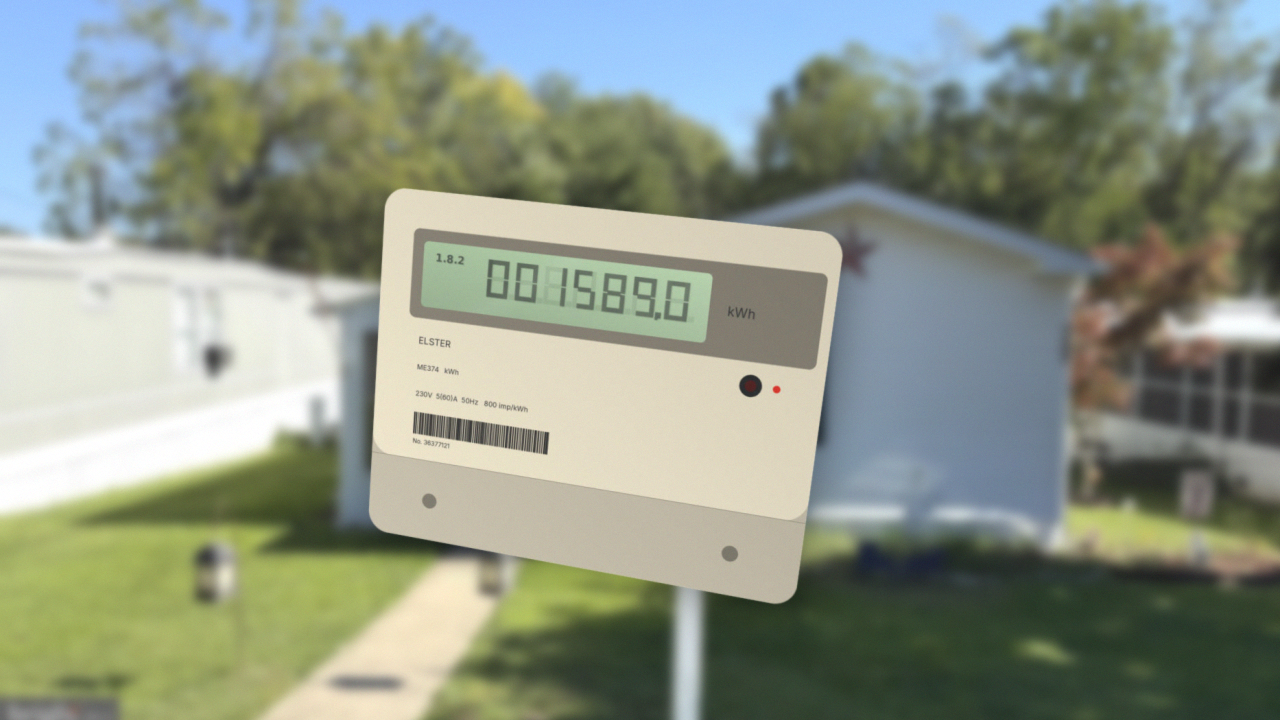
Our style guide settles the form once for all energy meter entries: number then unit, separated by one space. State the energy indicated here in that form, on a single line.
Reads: 1589.0 kWh
